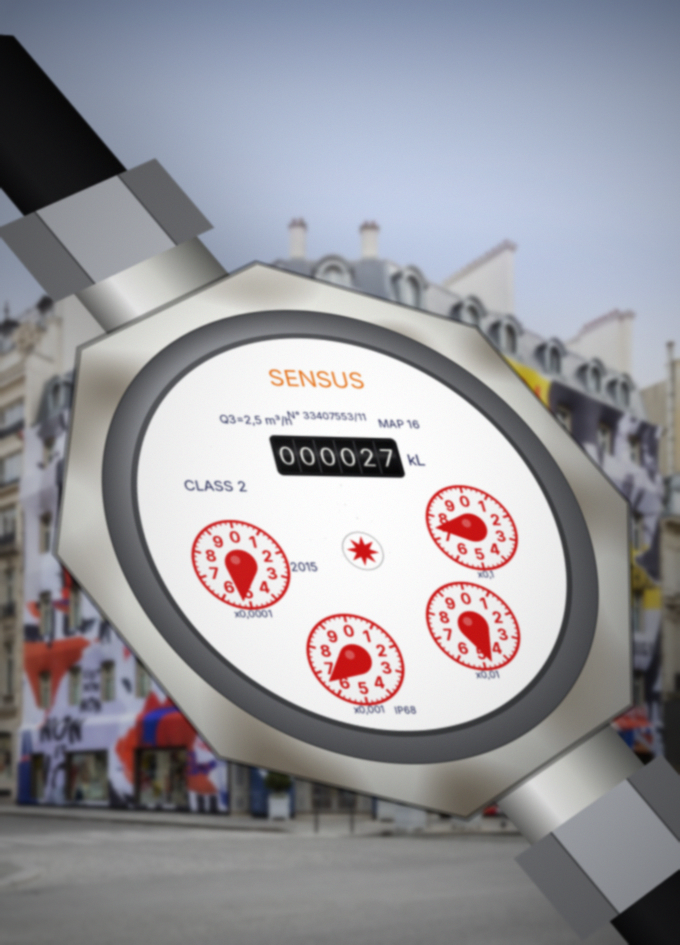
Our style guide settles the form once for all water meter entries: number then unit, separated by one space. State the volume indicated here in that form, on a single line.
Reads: 27.7465 kL
